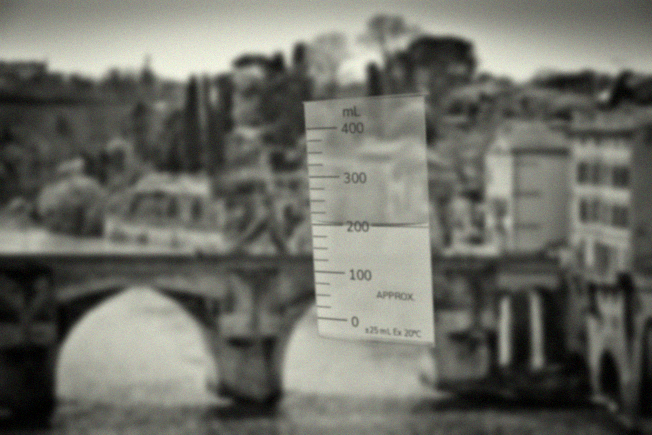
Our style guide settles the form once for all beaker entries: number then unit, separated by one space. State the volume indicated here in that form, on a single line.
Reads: 200 mL
